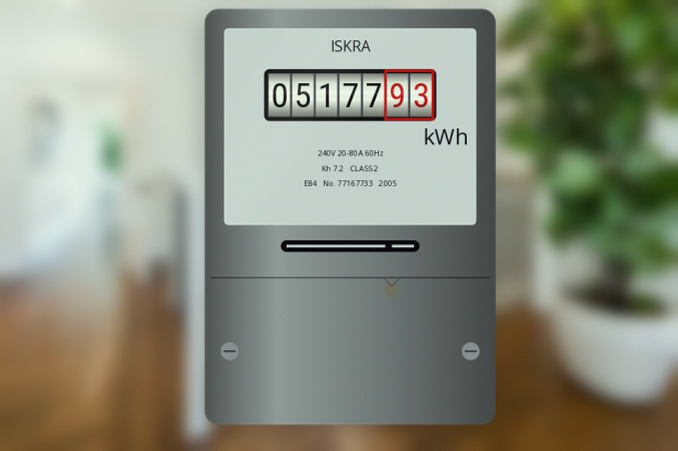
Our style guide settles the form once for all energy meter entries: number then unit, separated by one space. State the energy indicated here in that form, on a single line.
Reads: 5177.93 kWh
